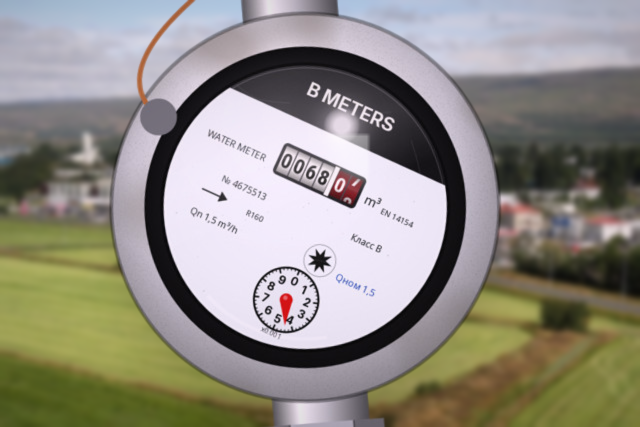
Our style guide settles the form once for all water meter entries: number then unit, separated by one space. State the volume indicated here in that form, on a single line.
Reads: 68.074 m³
